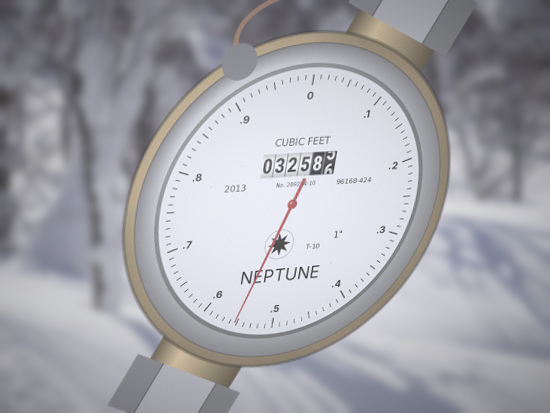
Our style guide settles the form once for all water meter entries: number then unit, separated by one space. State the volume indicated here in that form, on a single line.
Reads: 32585.55 ft³
